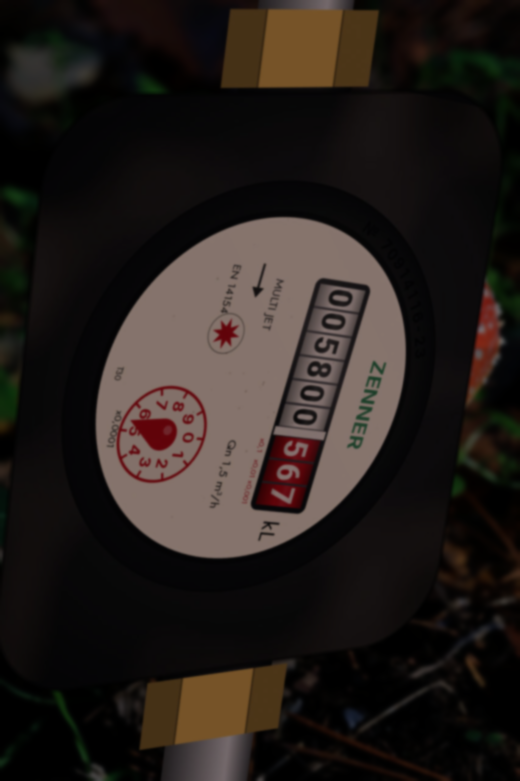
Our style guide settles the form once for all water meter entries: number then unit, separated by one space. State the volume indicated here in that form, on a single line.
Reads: 5800.5675 kL
